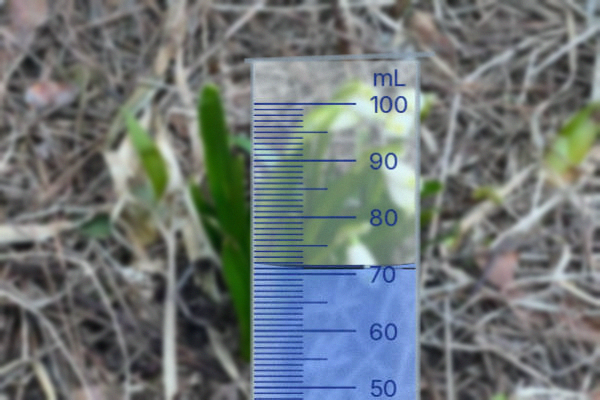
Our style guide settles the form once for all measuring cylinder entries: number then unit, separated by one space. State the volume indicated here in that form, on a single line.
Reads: 71 mL
